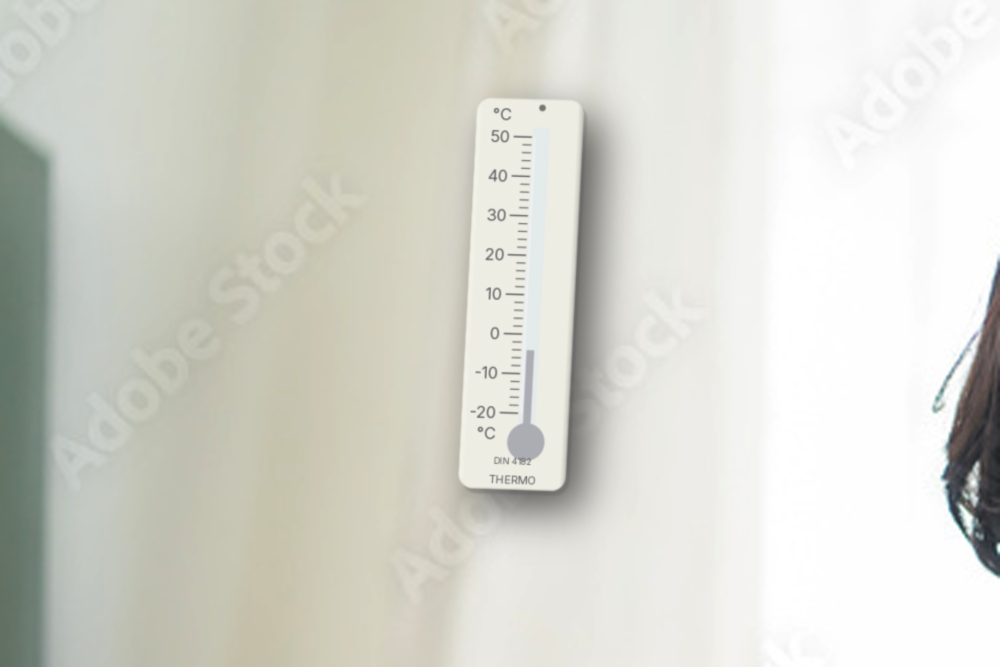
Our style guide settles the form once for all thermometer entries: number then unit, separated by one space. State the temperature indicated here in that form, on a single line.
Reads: -4 °C
